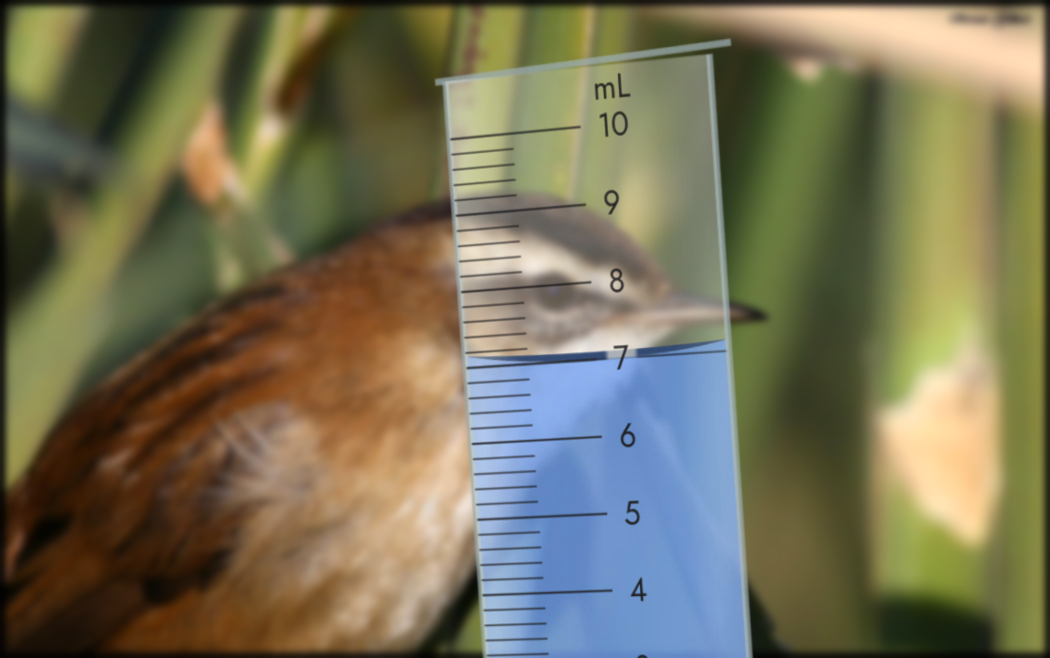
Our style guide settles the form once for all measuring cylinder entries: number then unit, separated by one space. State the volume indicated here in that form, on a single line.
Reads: 7 mL
